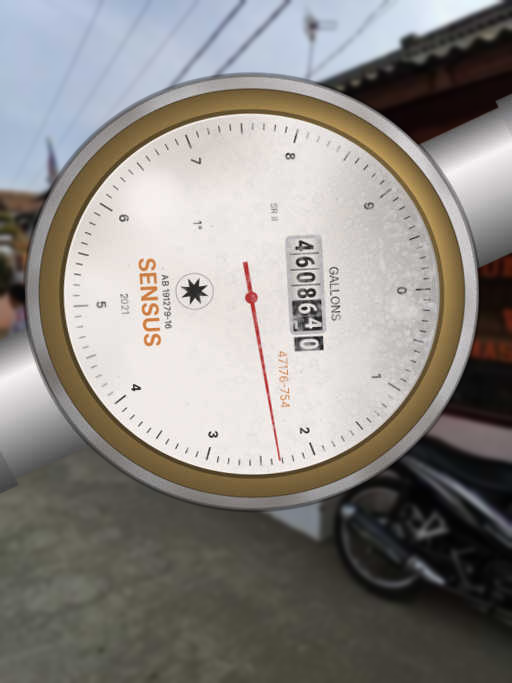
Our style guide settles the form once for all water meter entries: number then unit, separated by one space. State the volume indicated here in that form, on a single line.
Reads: 4608642.3 gal
